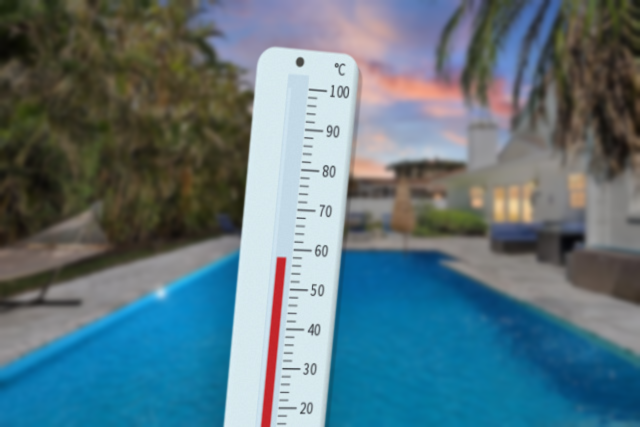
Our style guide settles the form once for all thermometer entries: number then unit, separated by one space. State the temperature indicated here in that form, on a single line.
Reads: 58 °C
